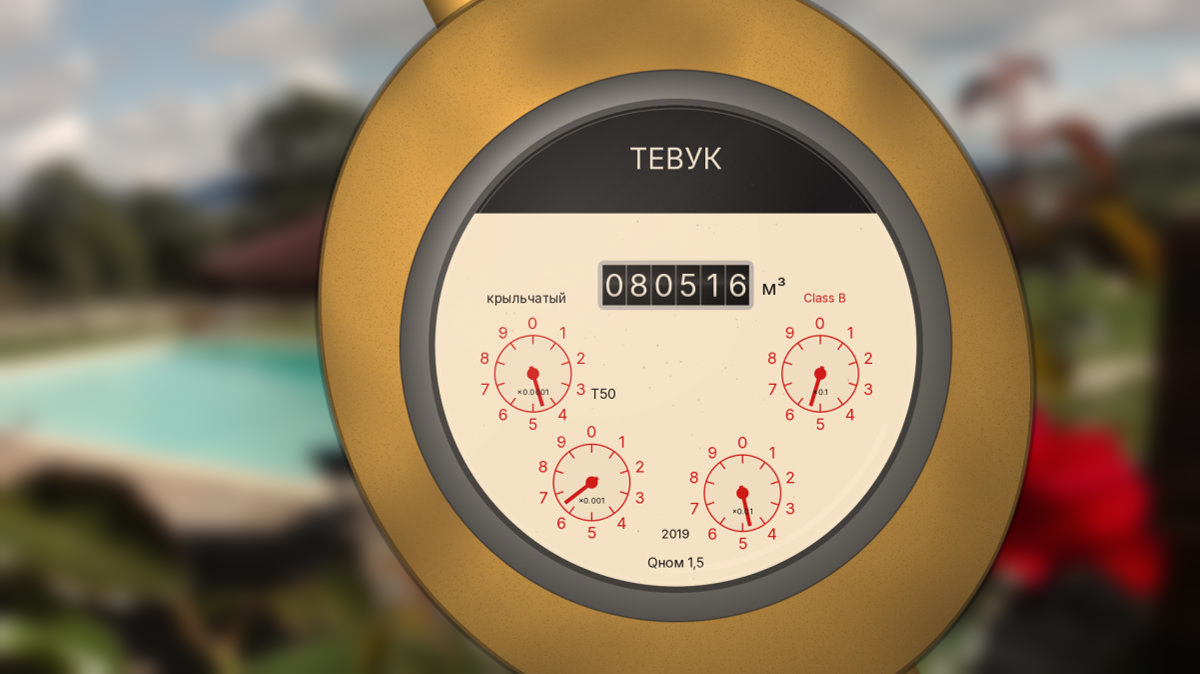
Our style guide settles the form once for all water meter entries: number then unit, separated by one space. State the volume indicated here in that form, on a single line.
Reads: 80516.5464 m³
